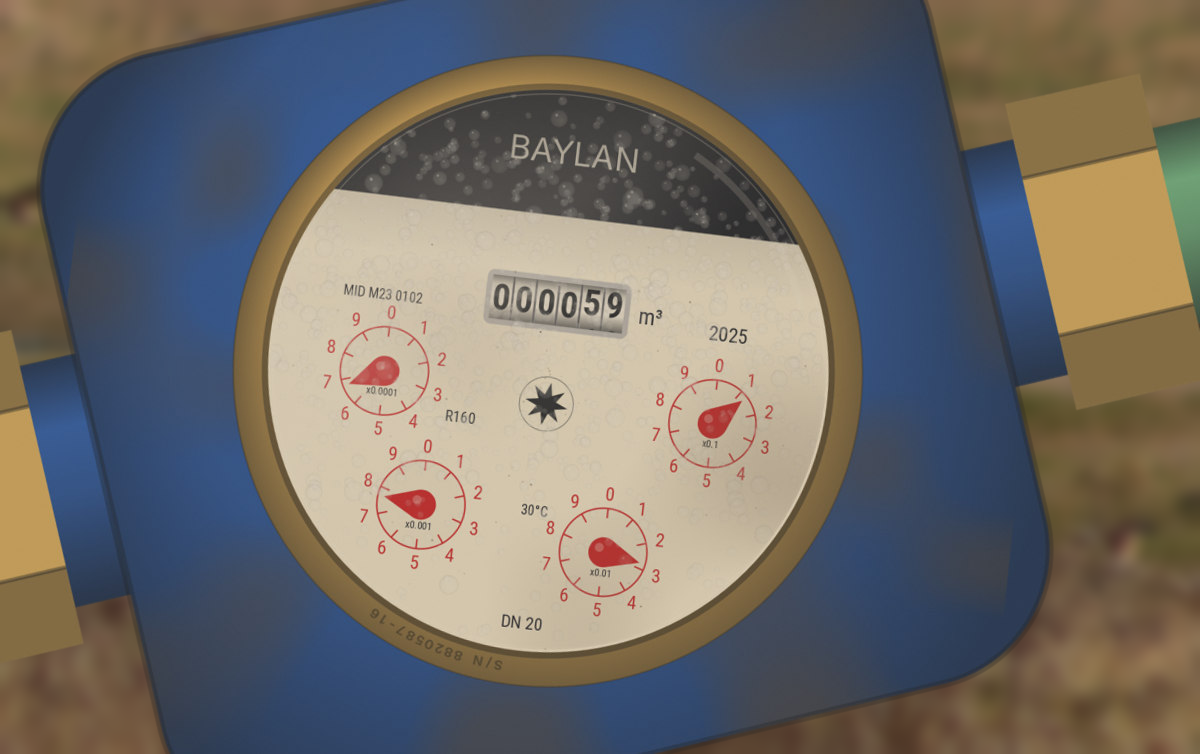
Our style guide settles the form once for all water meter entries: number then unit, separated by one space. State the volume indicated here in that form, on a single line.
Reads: 59.1276 m³
